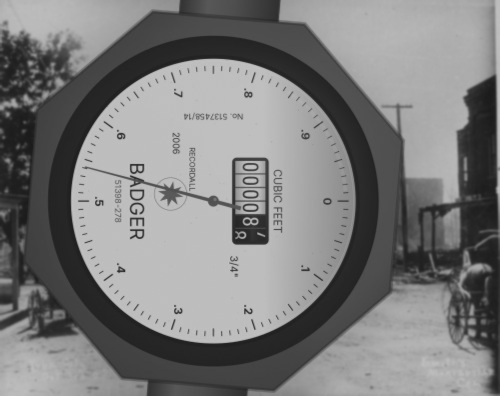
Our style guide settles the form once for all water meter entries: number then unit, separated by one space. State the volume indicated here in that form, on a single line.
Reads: 87.54 ft³
